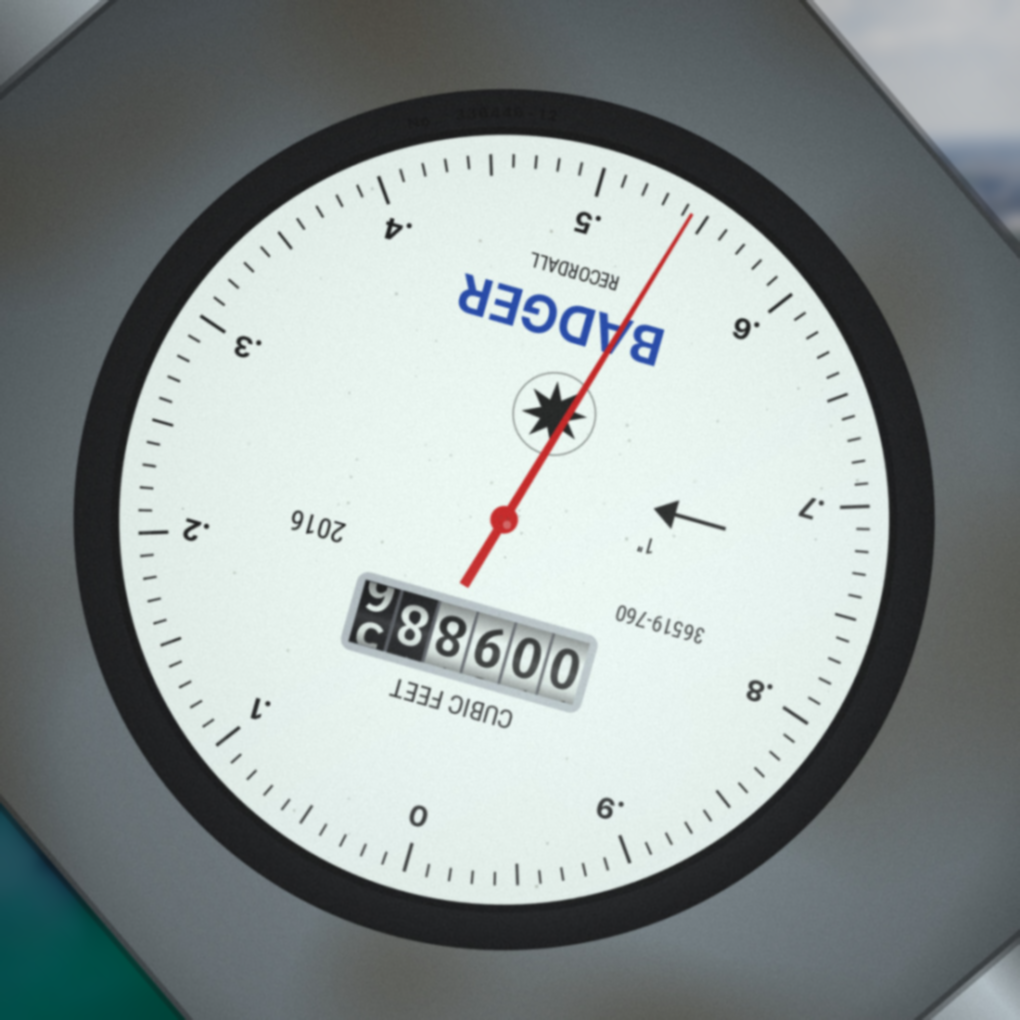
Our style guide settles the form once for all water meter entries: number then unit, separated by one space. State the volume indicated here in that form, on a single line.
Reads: 9885.54 ft³
